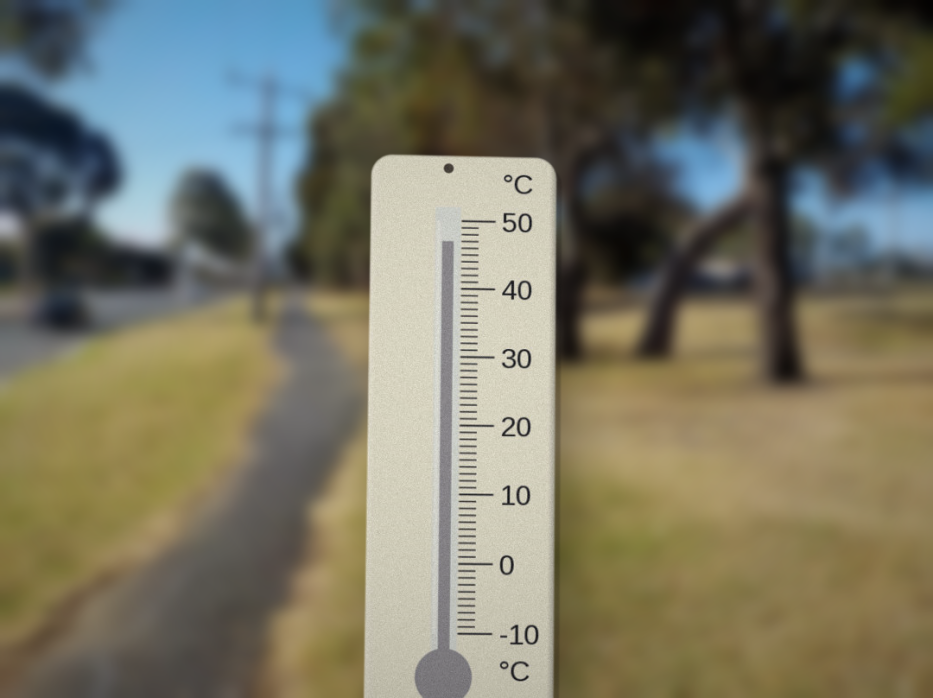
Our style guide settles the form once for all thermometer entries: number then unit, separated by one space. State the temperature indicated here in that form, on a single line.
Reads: 47 °C
